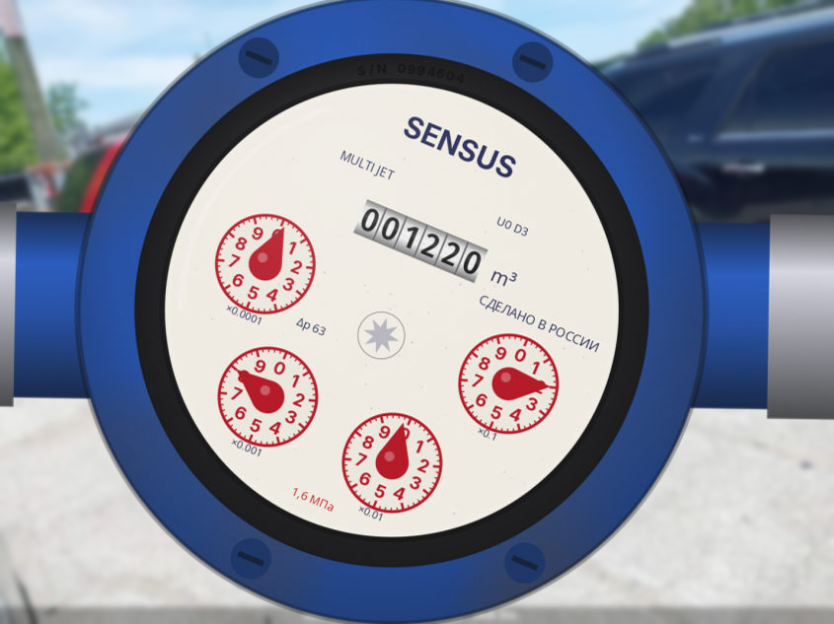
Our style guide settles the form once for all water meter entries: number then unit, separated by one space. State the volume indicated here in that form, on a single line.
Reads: 1220.1980 m³
